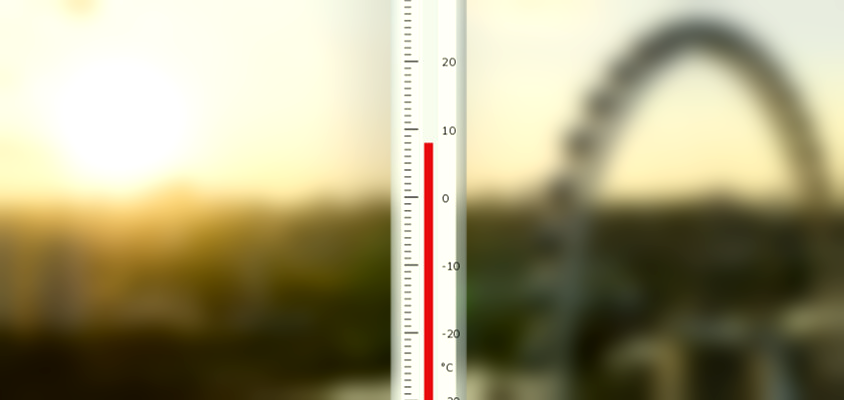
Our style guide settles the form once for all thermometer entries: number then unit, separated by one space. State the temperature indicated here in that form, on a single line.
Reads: 8 °C
